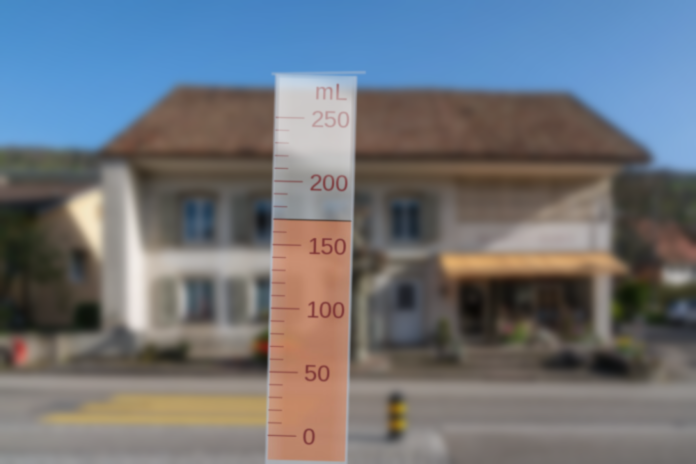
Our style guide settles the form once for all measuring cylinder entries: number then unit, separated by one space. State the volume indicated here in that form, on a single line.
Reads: 170 mL
